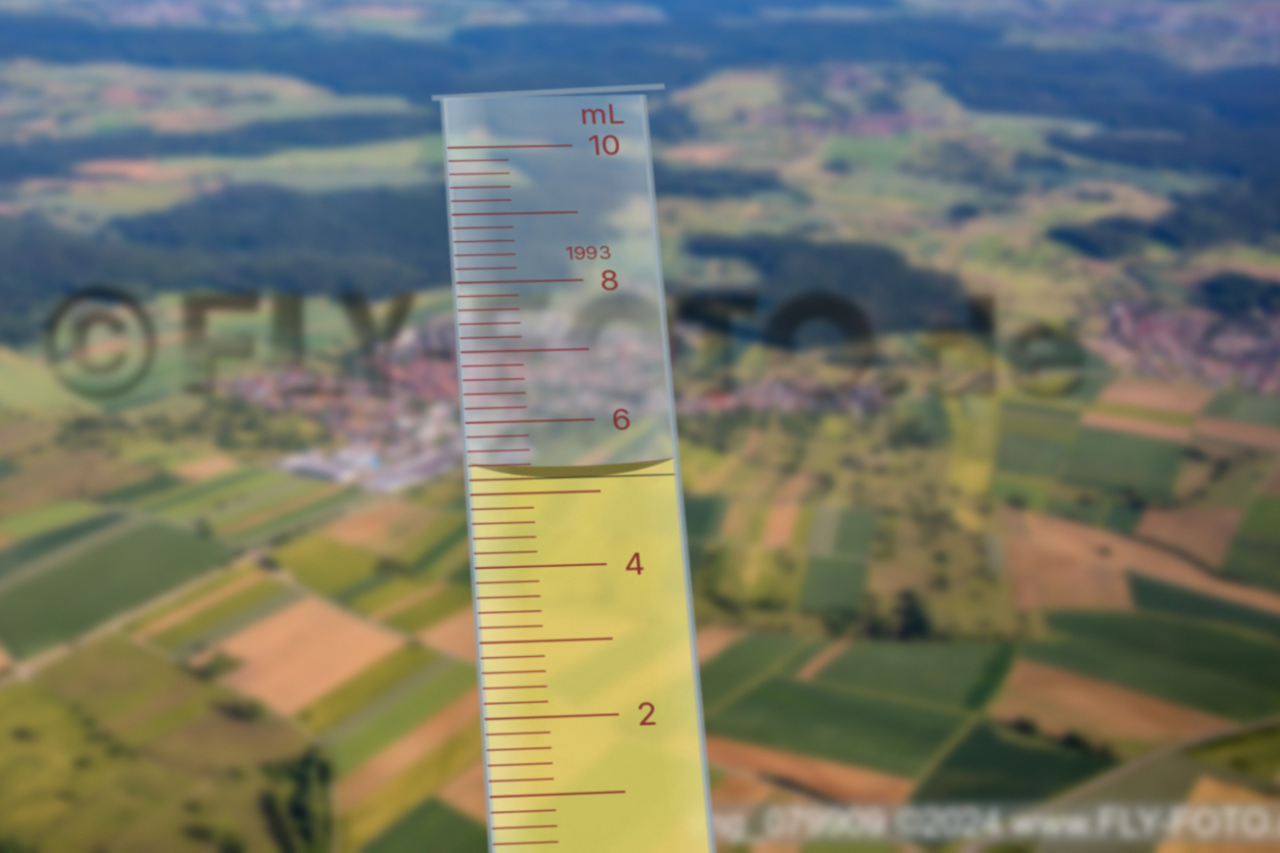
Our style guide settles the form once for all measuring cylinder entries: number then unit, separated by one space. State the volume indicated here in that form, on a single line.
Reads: 5.2 mL
